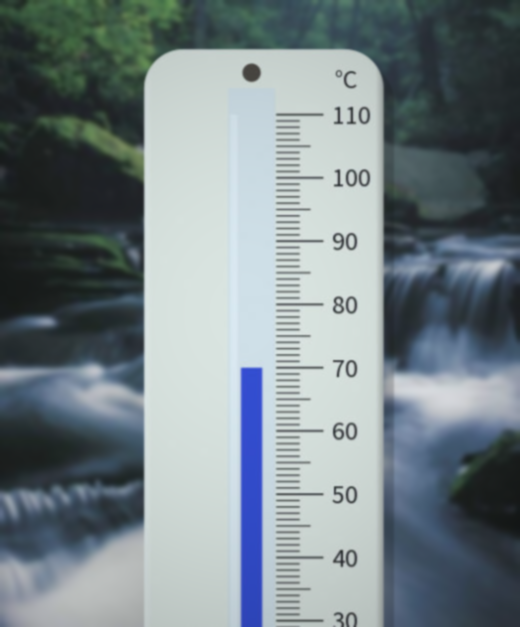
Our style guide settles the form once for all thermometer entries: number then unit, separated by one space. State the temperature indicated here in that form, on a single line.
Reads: 70 °C
